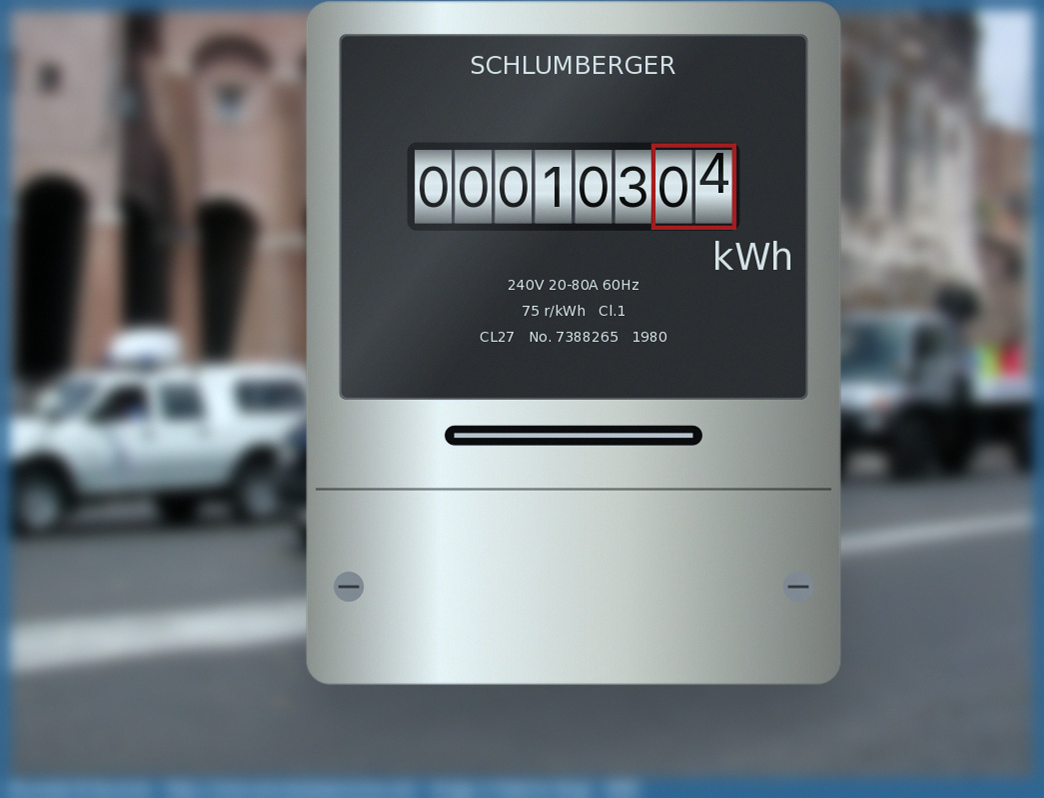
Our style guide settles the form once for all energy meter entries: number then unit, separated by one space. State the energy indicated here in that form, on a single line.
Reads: 103.04 kWh
